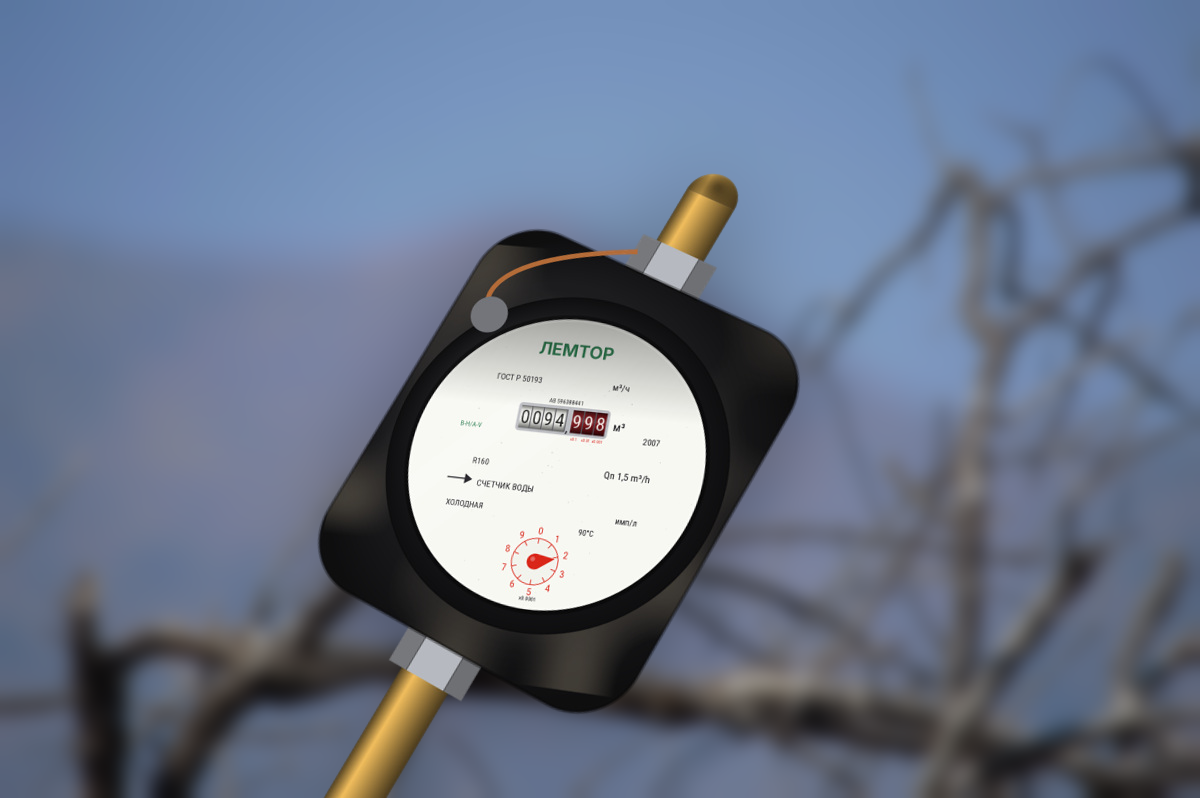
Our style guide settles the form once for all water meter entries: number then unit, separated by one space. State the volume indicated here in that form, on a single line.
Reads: 94.9982 m³
